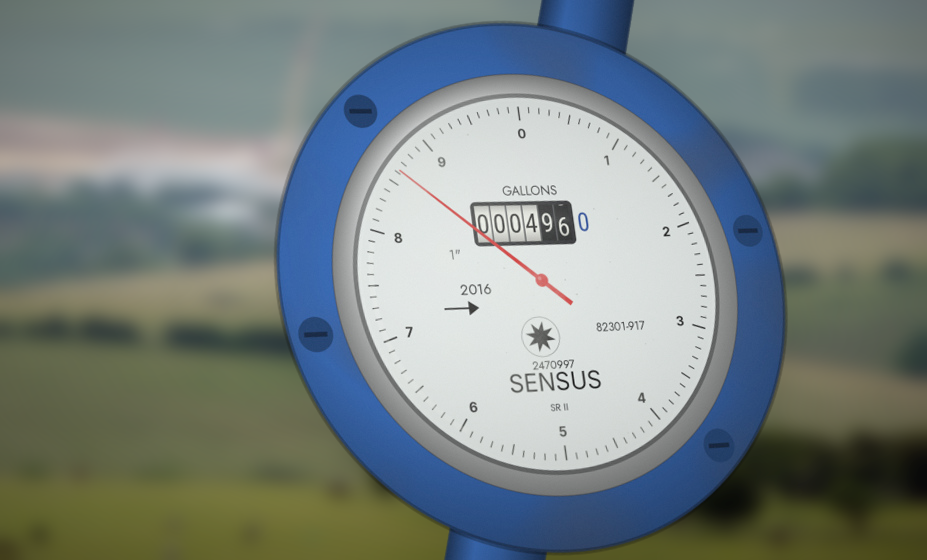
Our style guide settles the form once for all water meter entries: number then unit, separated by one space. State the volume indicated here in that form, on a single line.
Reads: 4958.6 gal
